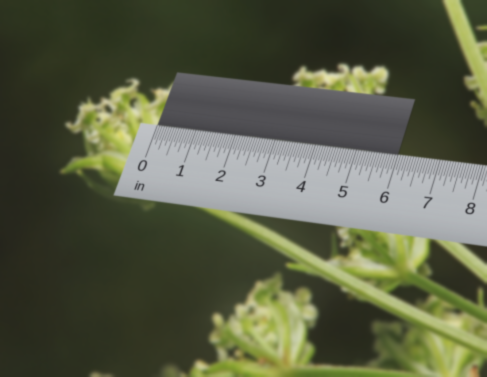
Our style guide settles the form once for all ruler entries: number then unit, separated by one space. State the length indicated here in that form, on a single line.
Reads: 6 in
